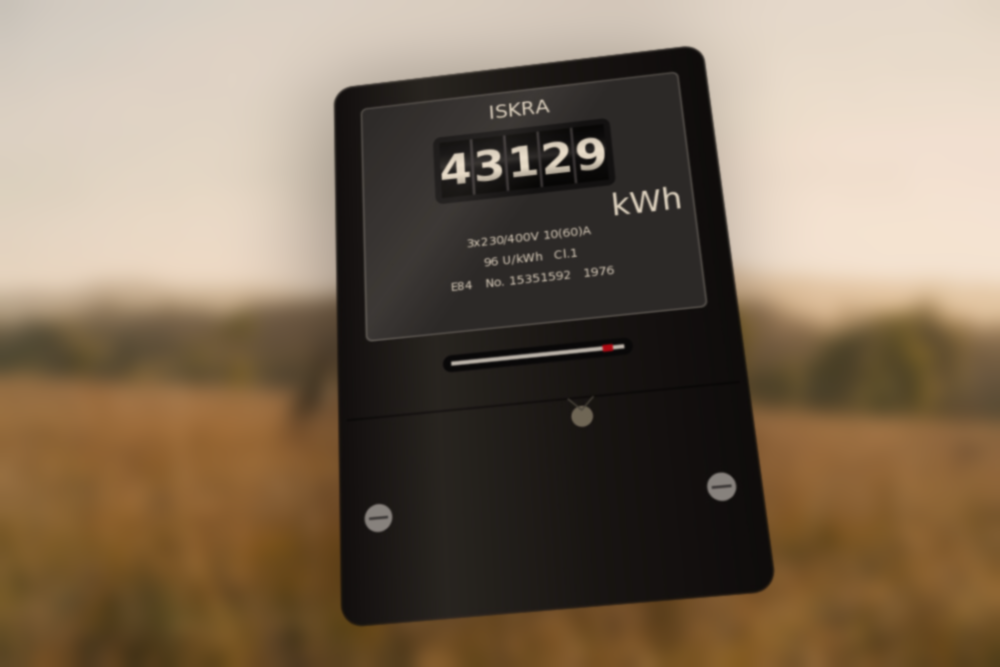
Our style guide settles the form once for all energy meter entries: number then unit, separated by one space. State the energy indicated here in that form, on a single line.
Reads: 43129 kWh
